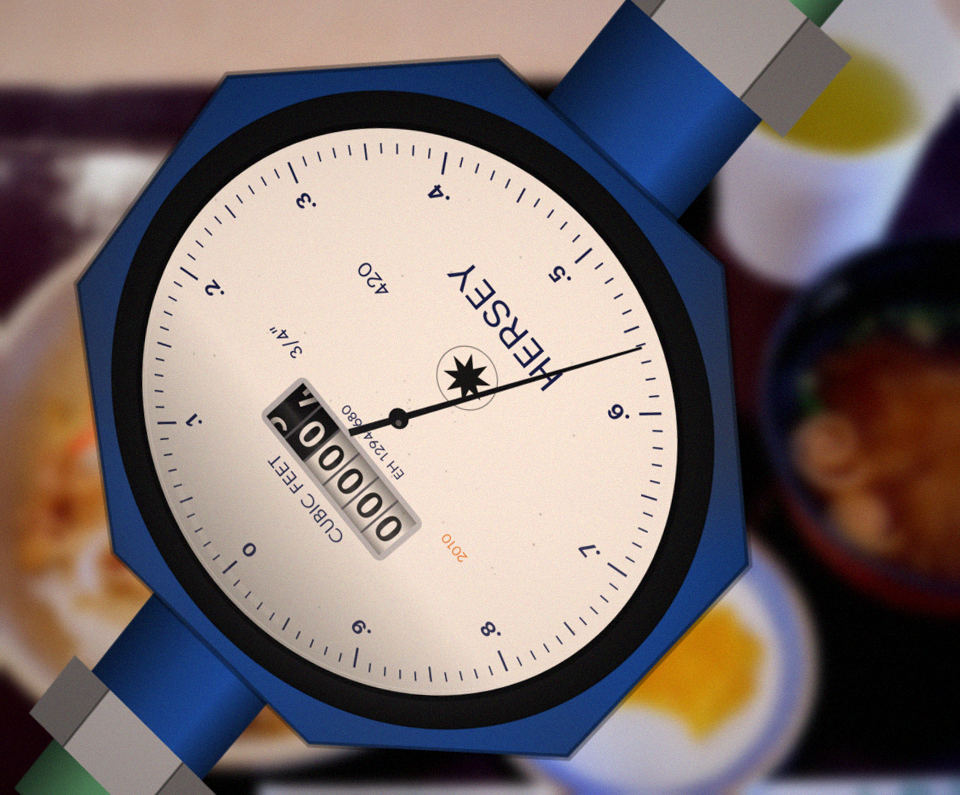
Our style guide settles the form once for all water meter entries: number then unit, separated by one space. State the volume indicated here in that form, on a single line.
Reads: 3.56 ft³
